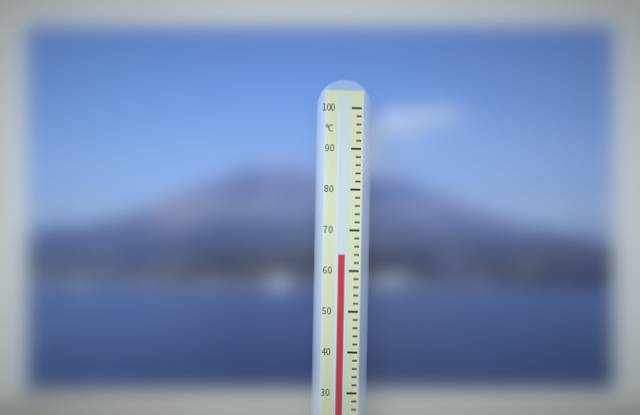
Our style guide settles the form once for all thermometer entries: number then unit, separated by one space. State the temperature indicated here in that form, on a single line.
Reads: 64 °C
